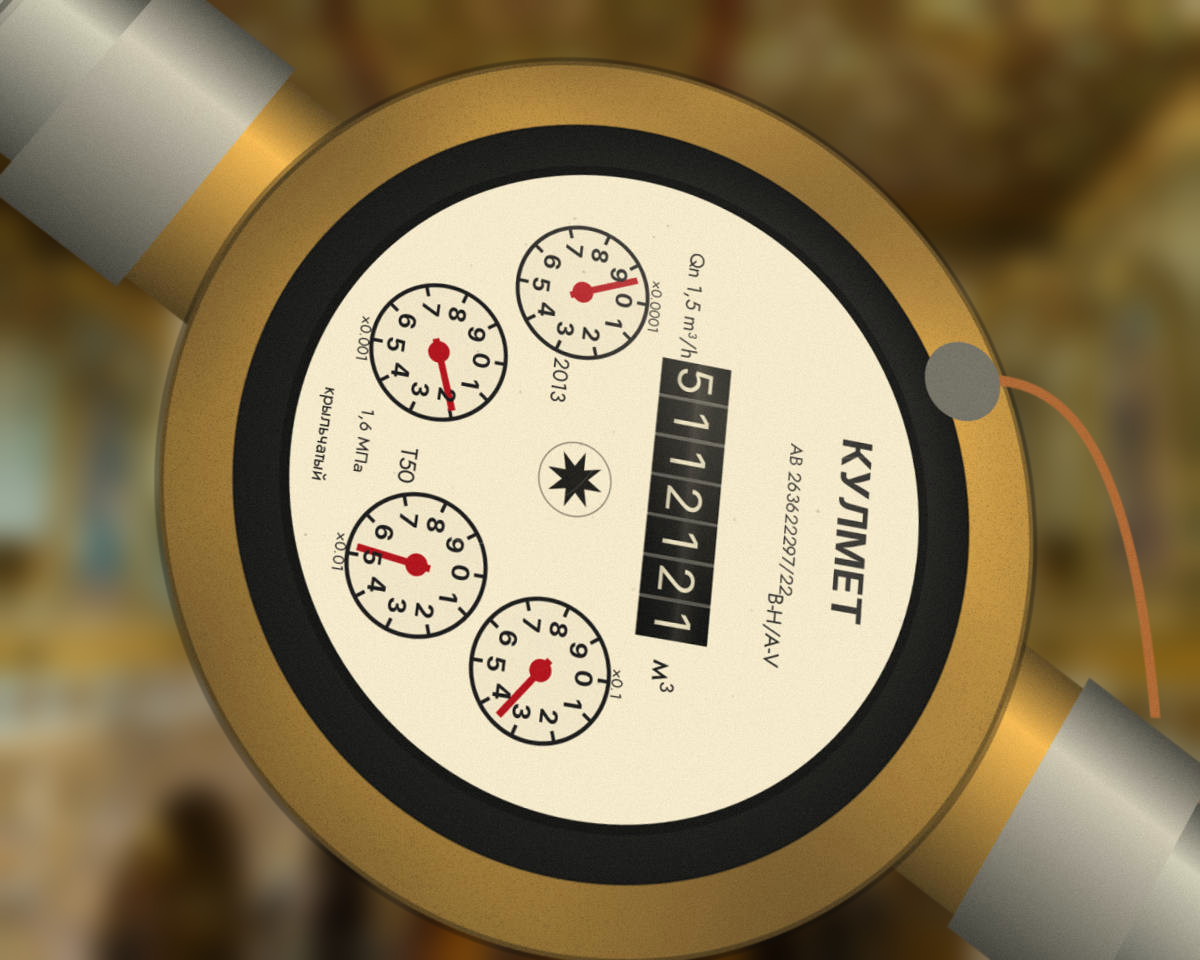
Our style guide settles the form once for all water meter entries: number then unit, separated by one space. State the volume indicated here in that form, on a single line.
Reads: 5112121.3519 m³
